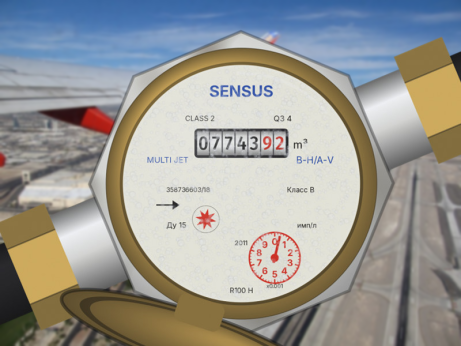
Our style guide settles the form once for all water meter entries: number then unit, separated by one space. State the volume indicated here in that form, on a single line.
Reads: 7743.920 m³
